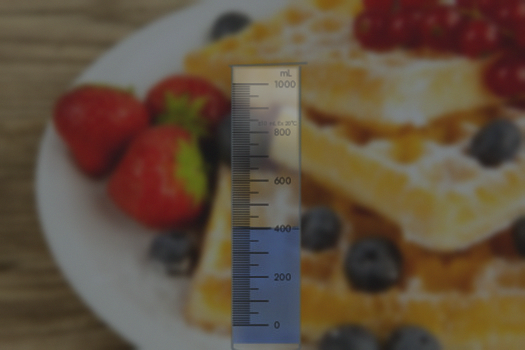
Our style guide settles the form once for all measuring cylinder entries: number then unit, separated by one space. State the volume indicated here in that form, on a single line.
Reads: 400 mL
